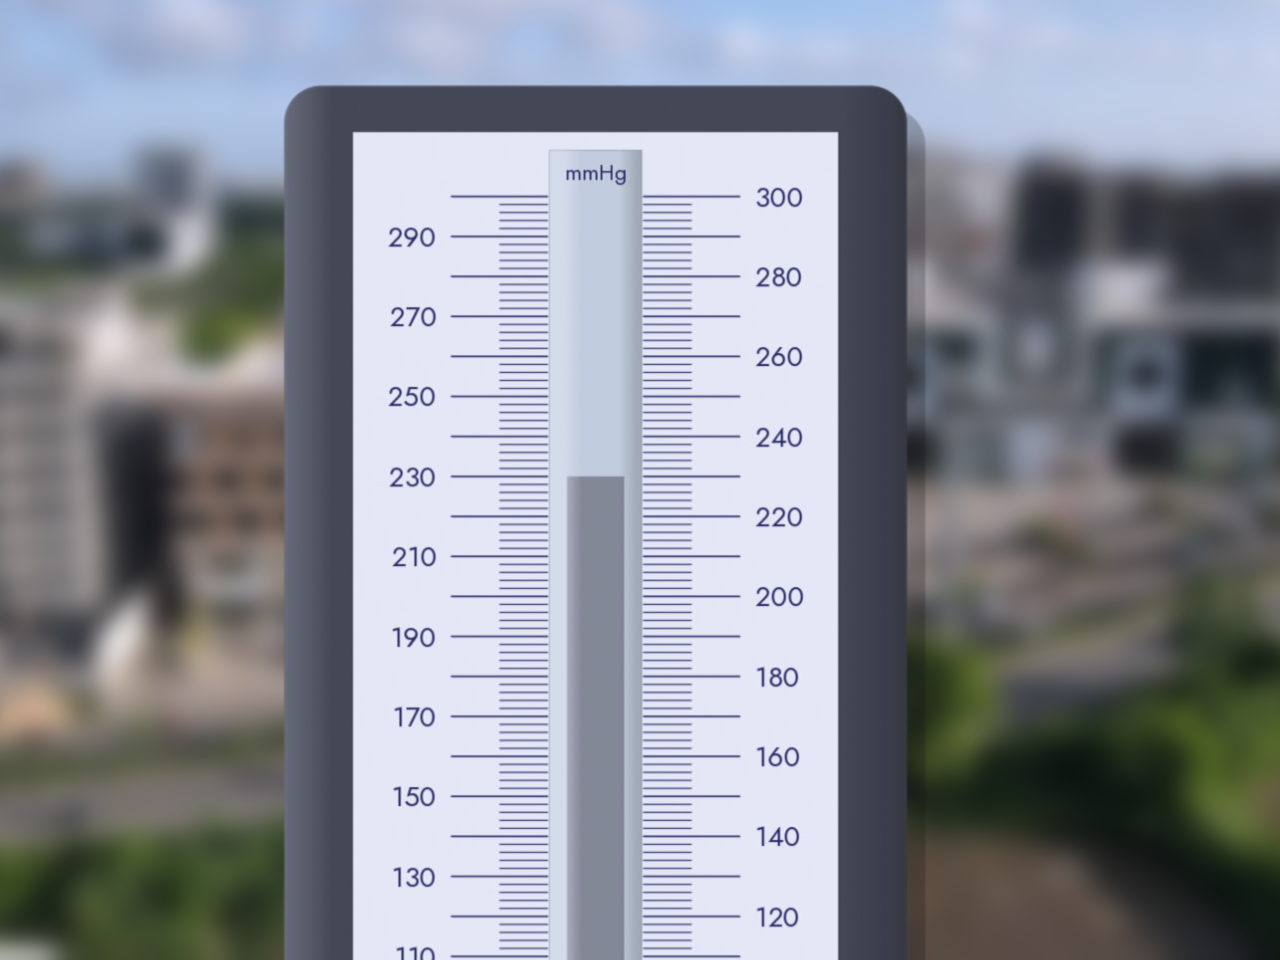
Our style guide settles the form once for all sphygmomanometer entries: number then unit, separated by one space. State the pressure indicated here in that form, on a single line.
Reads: 230 mmHg
